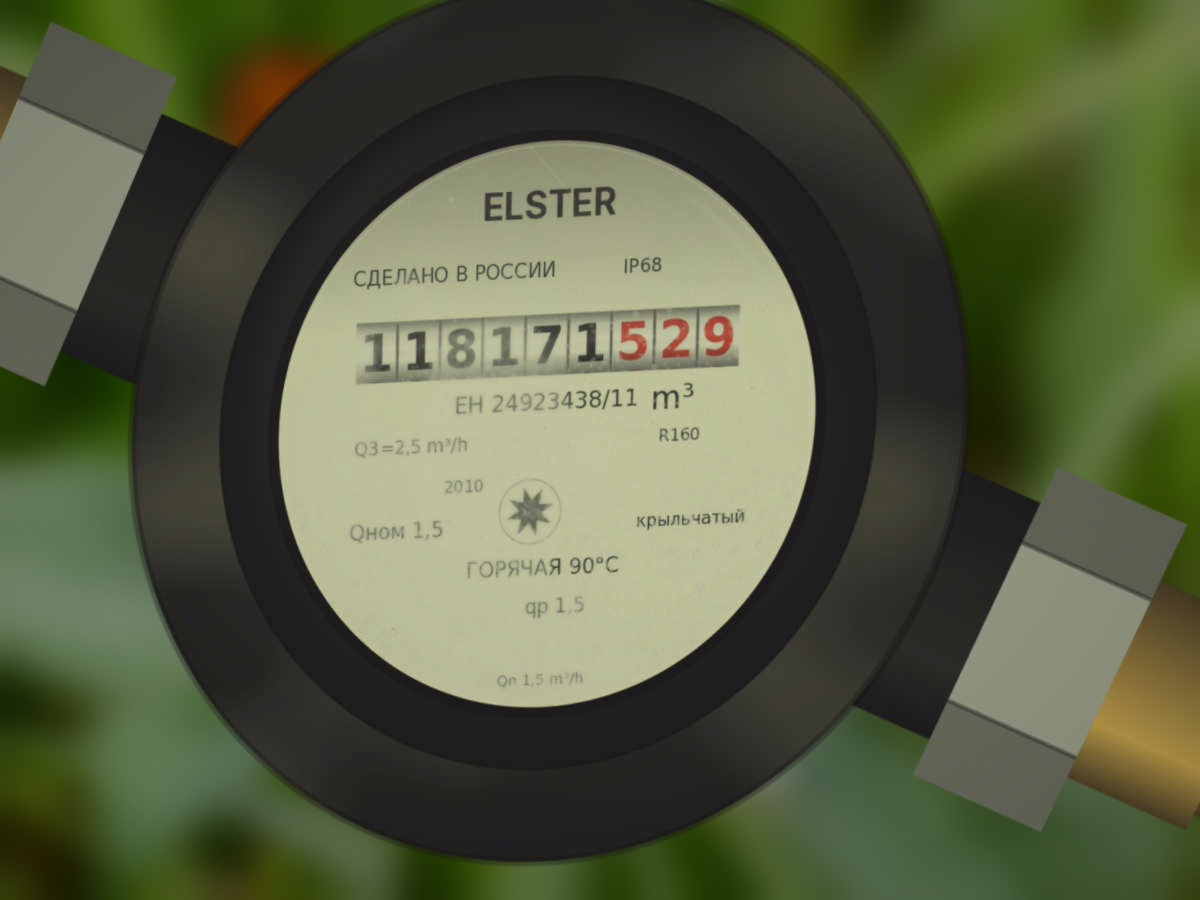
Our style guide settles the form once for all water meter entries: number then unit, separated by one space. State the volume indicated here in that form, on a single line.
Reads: 118171.529 m³
